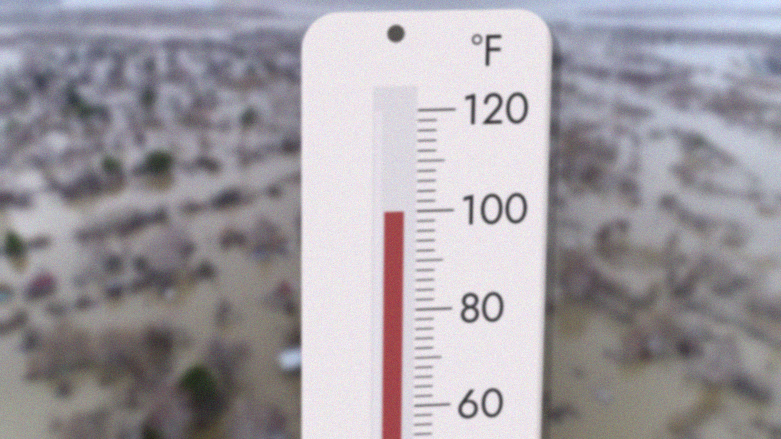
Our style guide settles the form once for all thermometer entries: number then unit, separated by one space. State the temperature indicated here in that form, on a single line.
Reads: 100 °F
